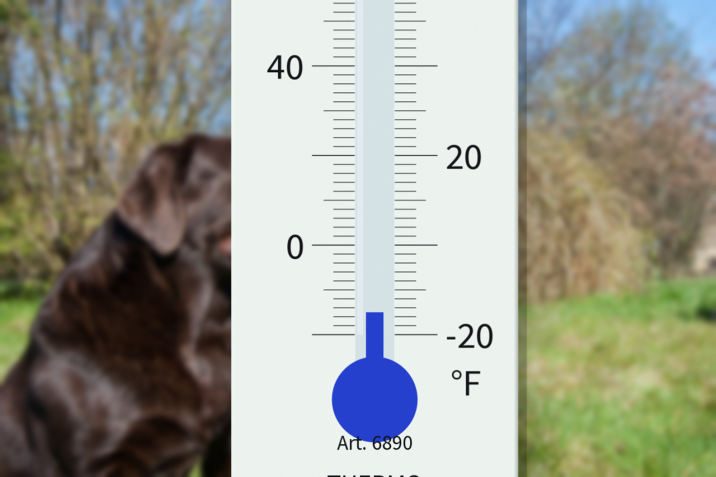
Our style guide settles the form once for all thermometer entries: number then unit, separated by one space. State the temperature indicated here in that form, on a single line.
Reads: -15 °F
